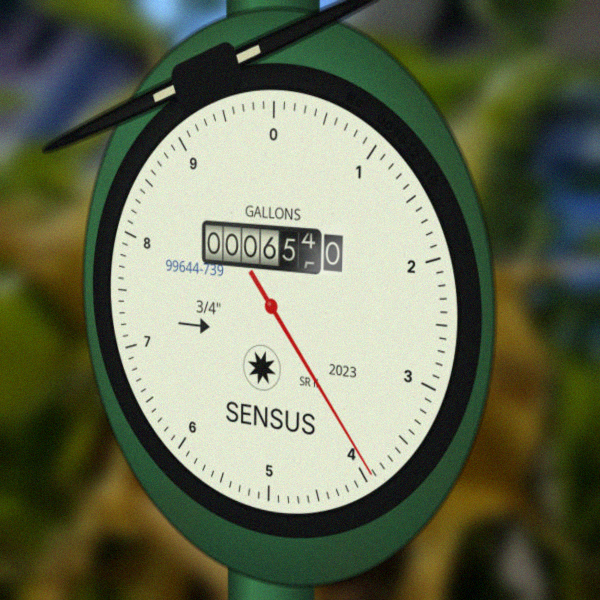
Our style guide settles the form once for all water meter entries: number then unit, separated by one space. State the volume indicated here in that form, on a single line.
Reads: 6543.9 gal
